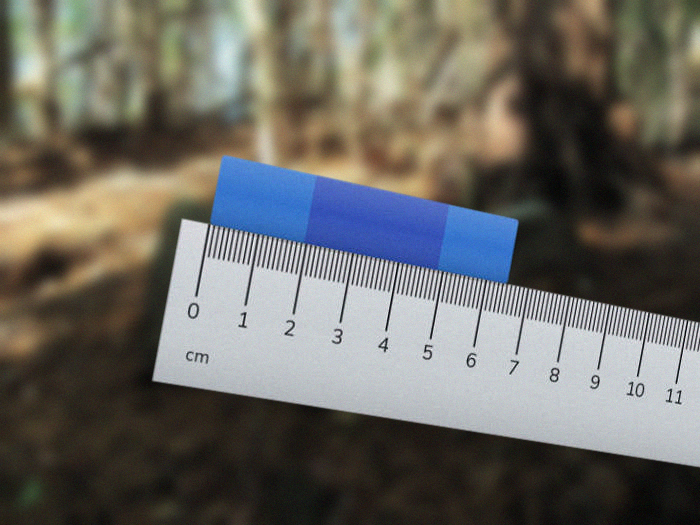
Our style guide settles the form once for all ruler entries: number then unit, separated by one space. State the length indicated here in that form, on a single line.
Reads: 6.5 cm
